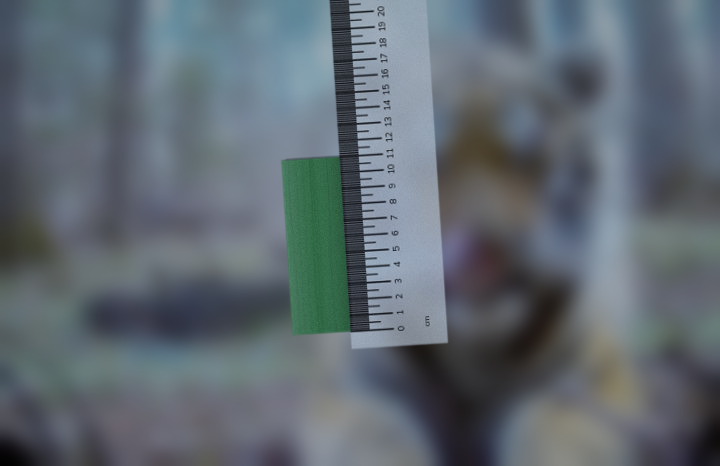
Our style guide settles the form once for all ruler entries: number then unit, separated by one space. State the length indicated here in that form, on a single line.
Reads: 11 cm
